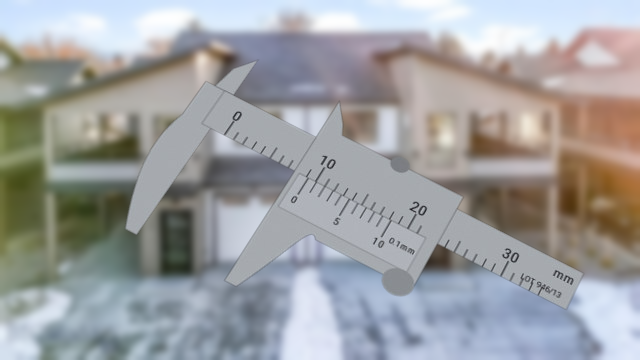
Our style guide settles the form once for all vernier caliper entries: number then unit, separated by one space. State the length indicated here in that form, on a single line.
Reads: 9.2 mm
